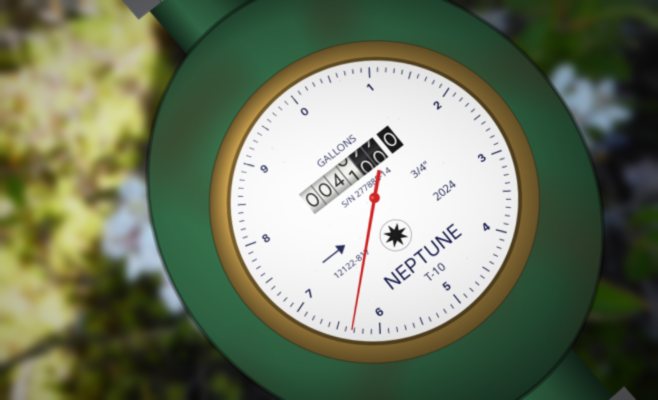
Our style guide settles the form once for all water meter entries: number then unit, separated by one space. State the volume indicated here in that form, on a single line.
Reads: 40996.3 gal
